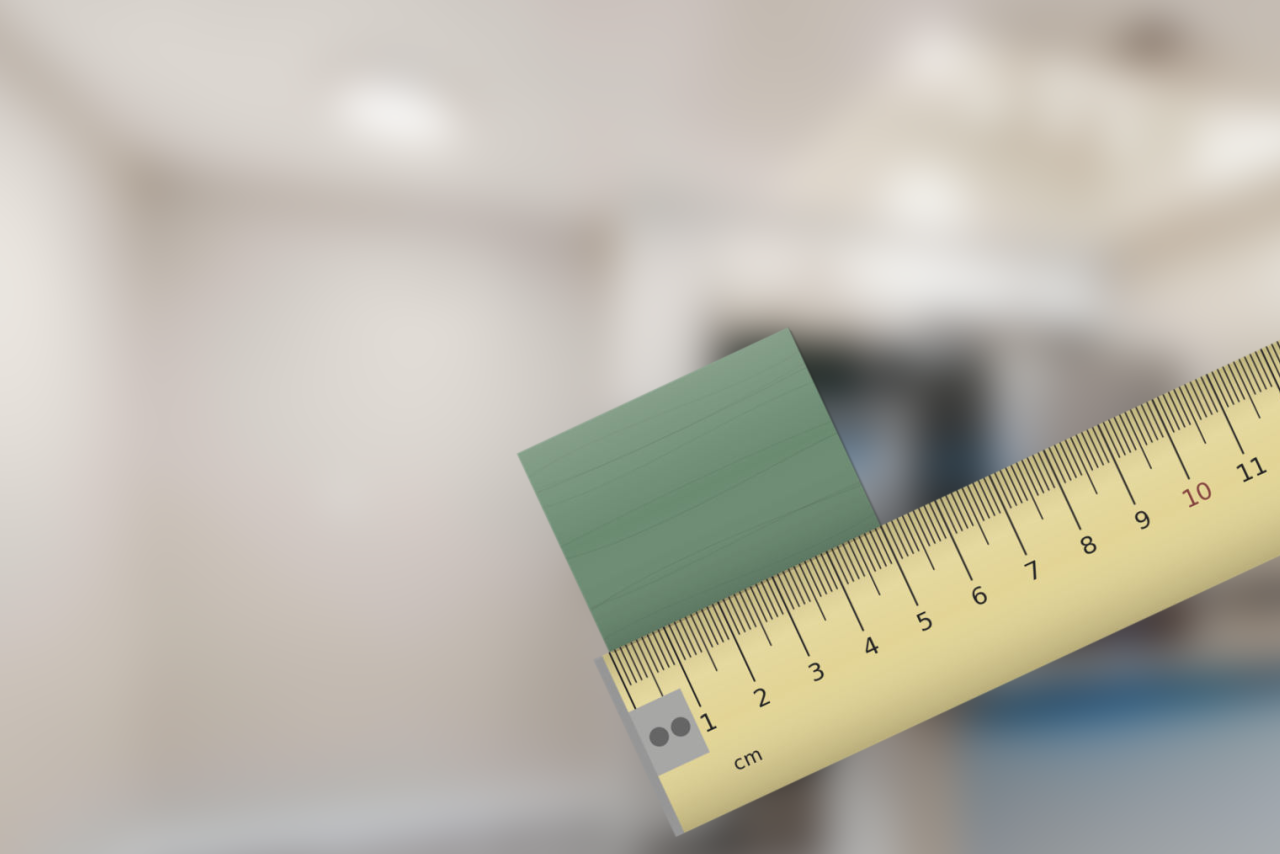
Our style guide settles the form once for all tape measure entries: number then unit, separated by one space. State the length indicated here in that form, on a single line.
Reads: 5 cm
